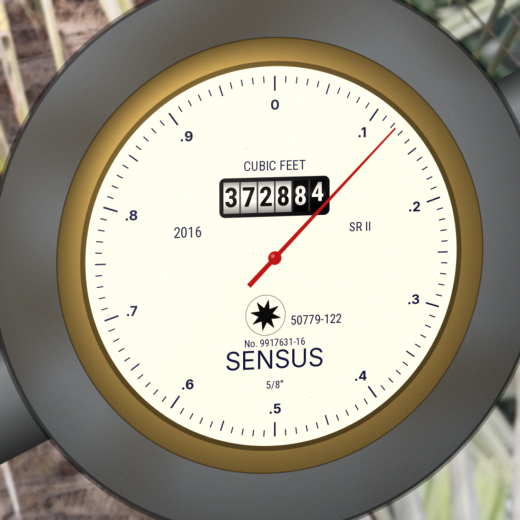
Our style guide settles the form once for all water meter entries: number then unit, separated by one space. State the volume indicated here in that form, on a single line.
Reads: 372884.12 ft³
